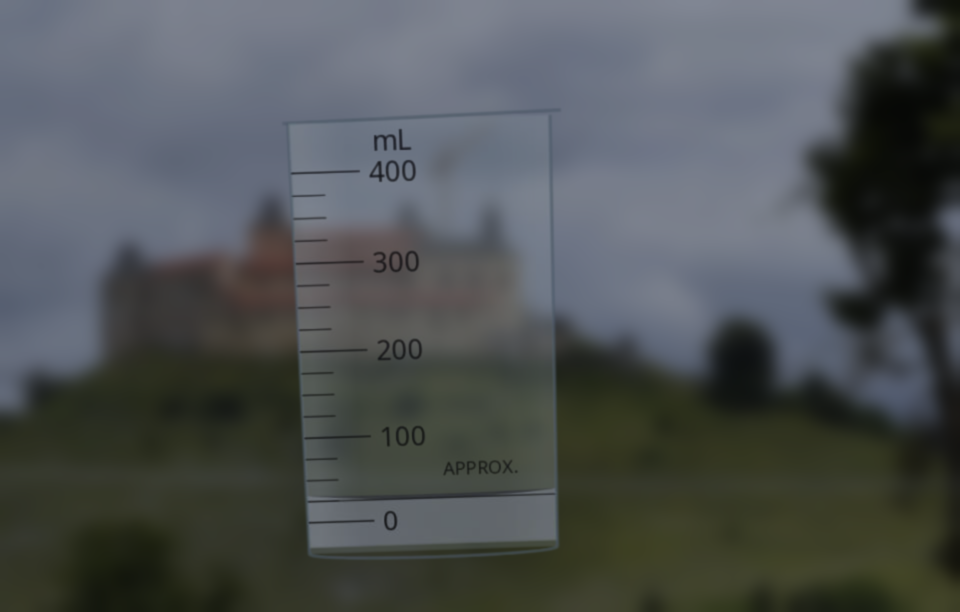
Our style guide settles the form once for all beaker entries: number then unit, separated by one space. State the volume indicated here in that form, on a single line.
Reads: 25 mL
